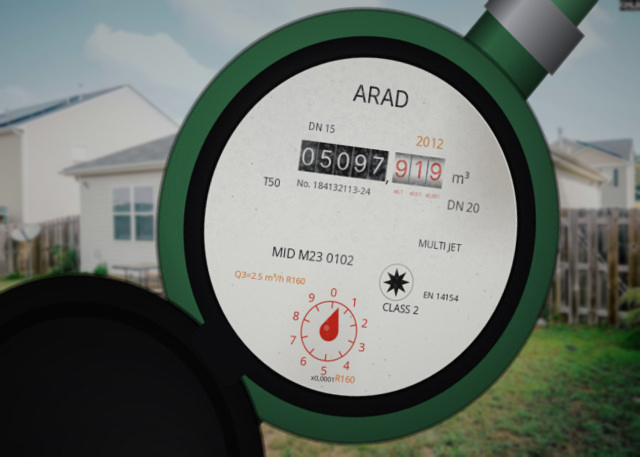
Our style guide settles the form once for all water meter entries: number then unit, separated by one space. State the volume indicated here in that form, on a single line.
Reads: 5097.9190 m³
